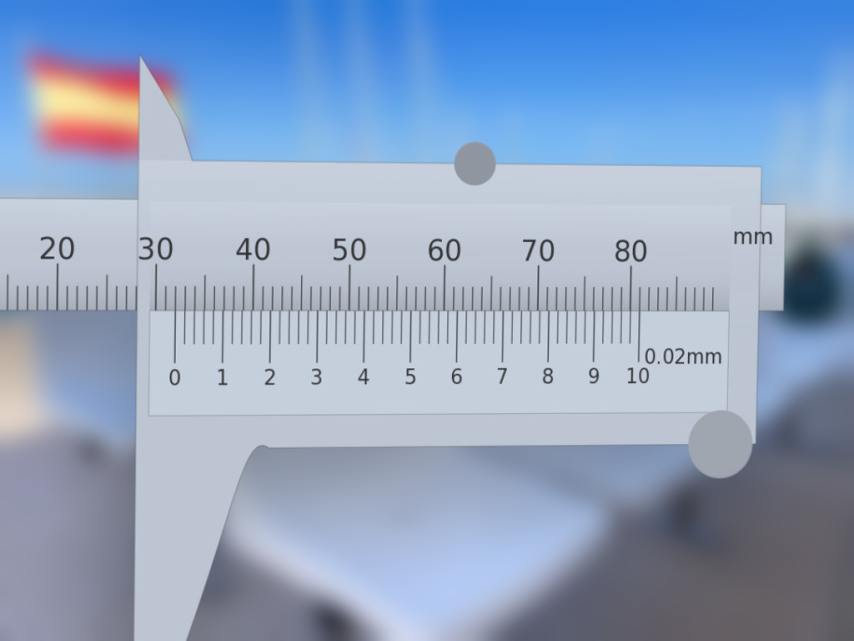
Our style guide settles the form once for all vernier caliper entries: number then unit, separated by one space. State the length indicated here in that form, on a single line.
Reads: 32.0 mm
